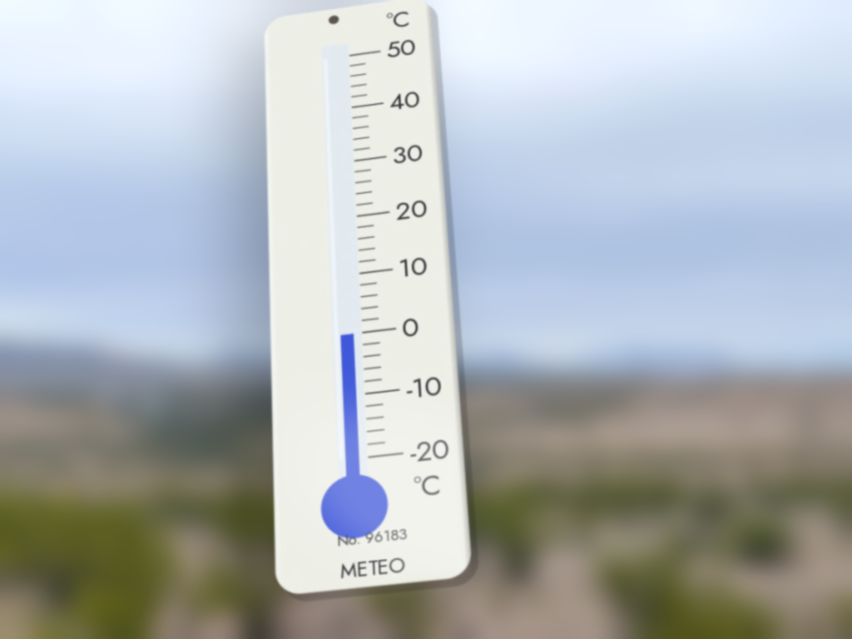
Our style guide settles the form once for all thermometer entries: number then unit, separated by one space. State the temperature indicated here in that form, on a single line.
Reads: 0 °C
